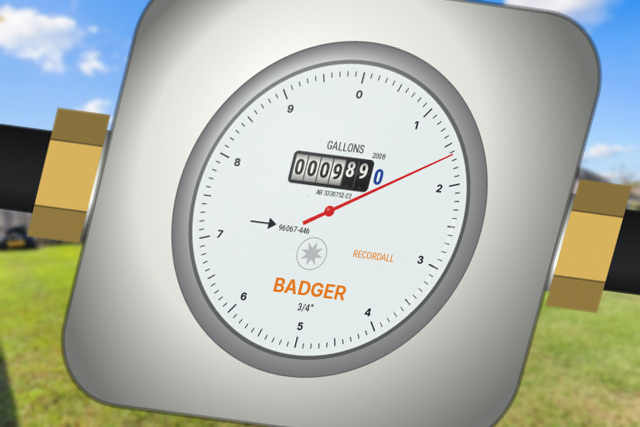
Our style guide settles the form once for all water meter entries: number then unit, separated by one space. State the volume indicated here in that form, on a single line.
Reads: 9891.6 gal
